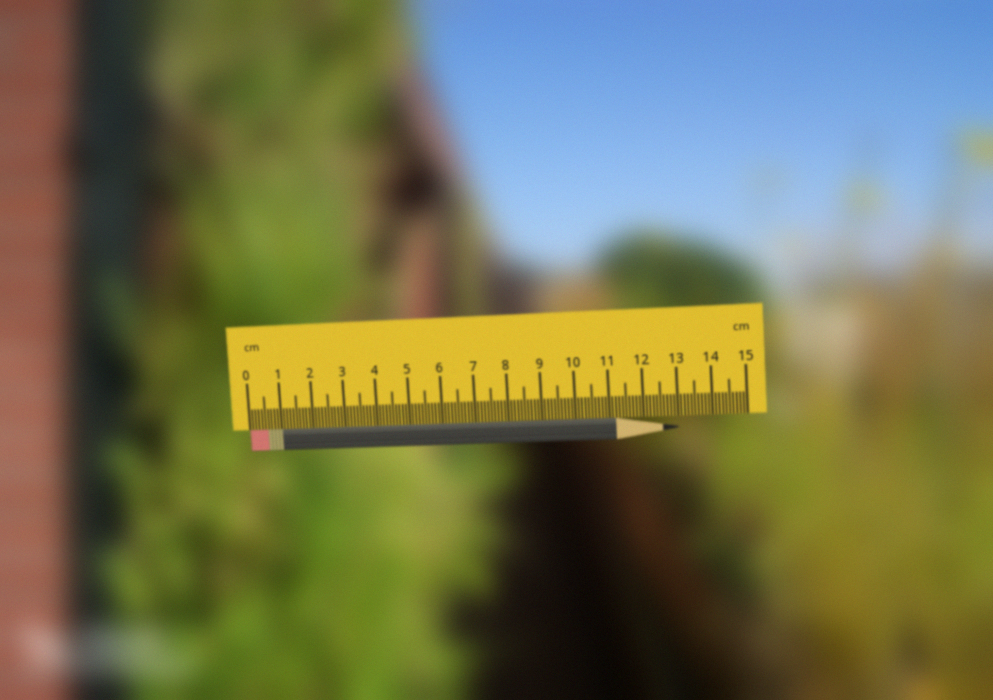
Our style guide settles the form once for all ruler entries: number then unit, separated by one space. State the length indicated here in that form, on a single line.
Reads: 13 cm
